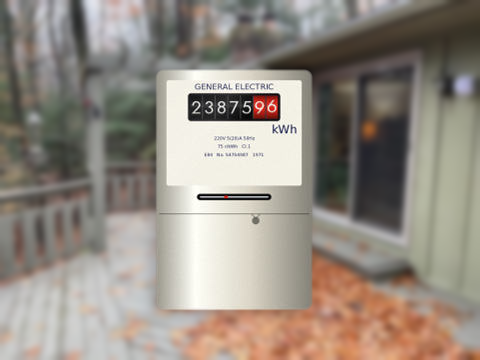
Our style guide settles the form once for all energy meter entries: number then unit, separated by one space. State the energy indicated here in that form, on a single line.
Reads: 23875.96 kWh
